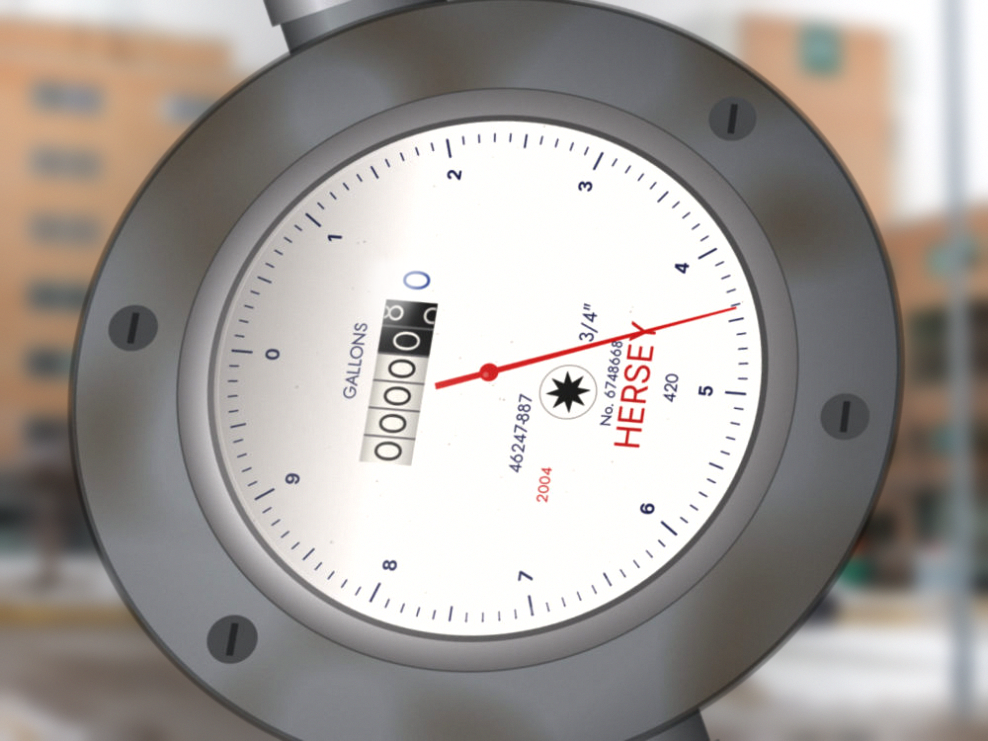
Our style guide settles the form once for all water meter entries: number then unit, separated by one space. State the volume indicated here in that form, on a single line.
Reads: 84.4 gal
